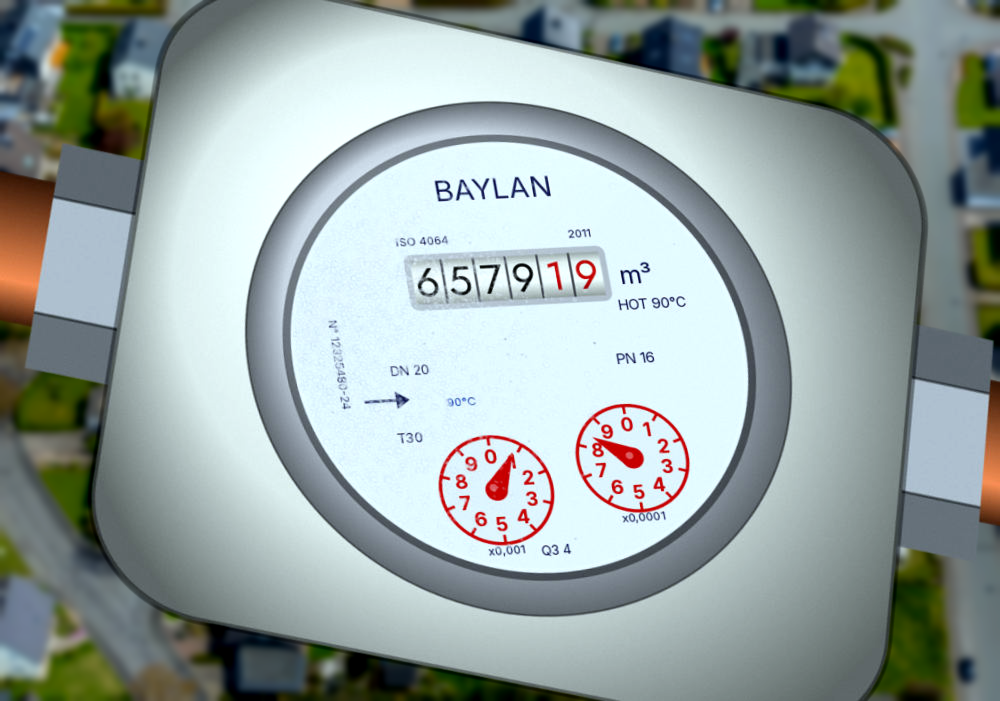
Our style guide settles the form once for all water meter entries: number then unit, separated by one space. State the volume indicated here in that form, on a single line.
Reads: 6579.1908 m³
